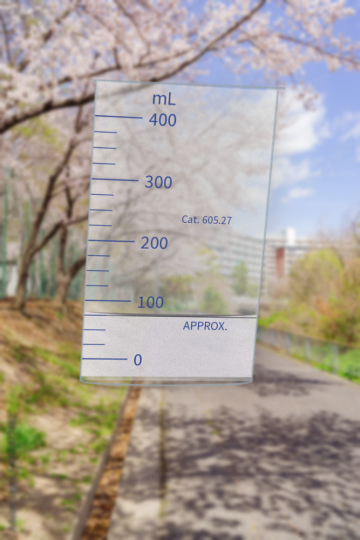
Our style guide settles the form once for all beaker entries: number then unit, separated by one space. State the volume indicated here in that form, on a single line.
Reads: 75 mL
